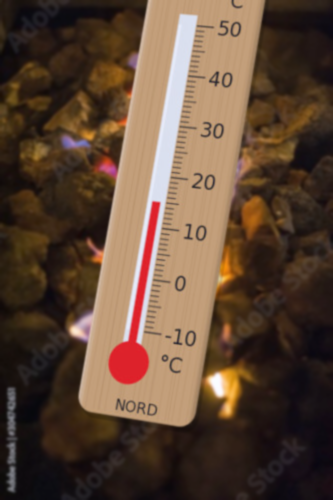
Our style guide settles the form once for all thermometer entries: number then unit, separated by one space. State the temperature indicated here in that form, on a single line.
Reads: 15 °C
